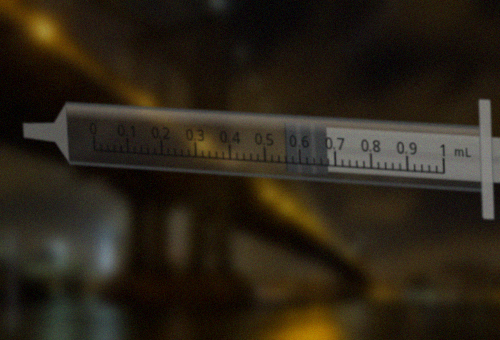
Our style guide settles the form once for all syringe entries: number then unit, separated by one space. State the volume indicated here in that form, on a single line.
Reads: 0.56 mL
